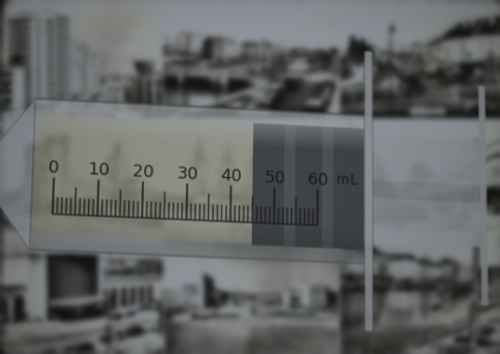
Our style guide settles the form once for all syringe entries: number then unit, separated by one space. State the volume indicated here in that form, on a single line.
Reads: 45 mL
